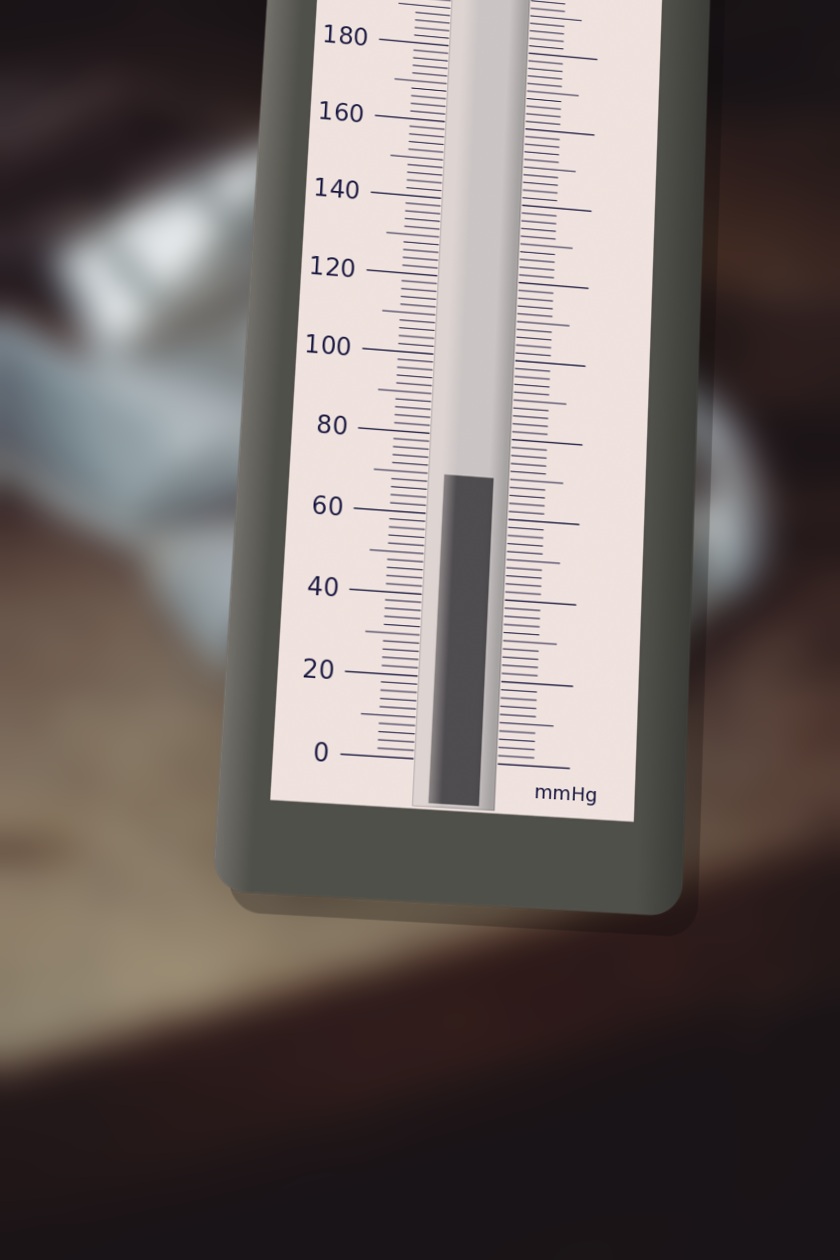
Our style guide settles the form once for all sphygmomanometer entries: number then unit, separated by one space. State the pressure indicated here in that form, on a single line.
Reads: 70 mmHg
